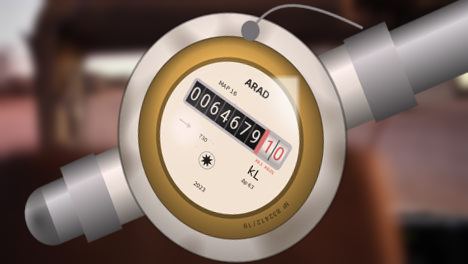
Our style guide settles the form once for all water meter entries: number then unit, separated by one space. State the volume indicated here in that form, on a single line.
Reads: 64679.10 kL
